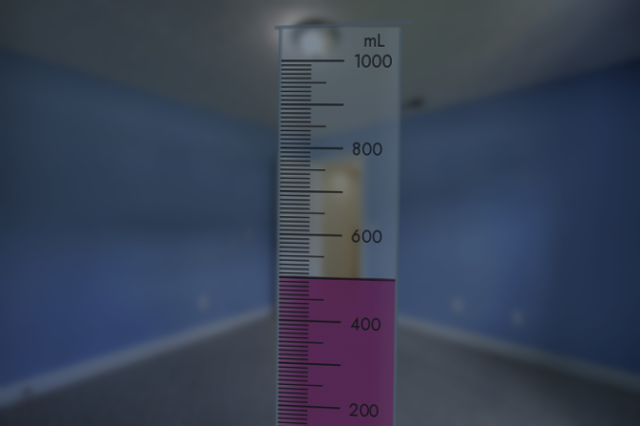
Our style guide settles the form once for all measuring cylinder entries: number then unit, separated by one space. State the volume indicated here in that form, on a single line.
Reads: 500 mL
